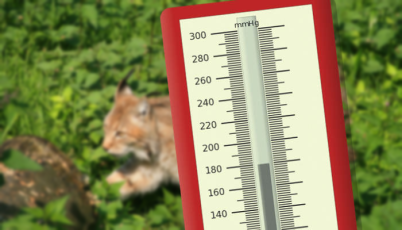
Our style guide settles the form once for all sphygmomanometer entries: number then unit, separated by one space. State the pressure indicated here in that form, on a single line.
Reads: 180 mmHg
